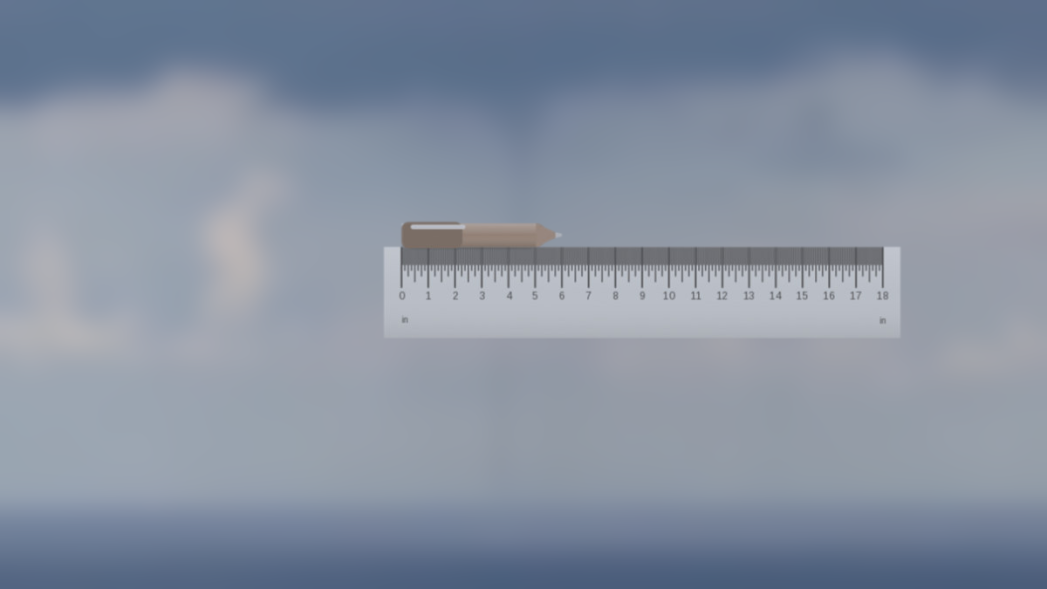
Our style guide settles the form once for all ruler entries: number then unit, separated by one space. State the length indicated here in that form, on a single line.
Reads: 6 in
